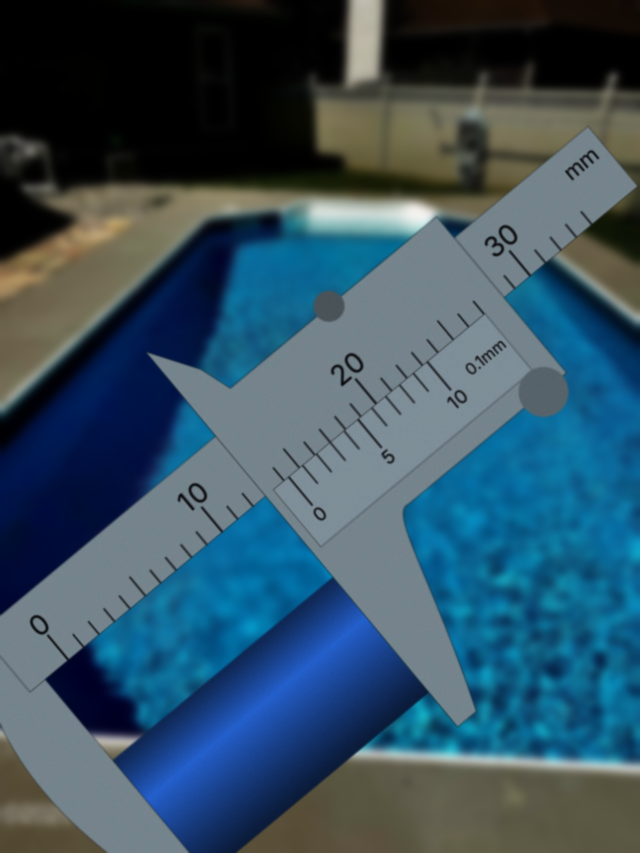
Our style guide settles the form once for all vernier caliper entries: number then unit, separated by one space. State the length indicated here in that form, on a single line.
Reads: 14.3 mm
